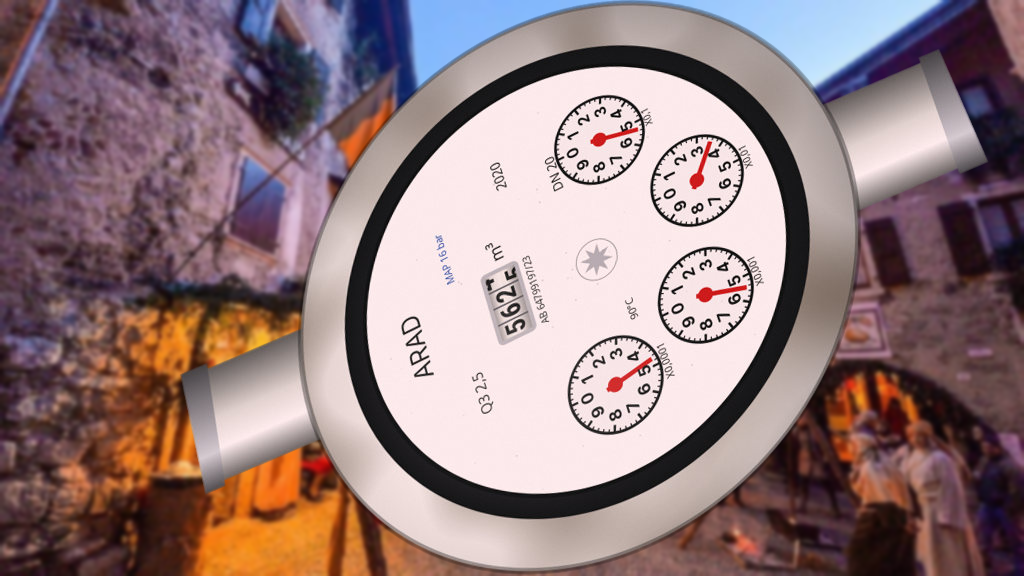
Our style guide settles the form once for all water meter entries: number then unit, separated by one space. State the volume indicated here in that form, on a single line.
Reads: 5624.5354 m³
